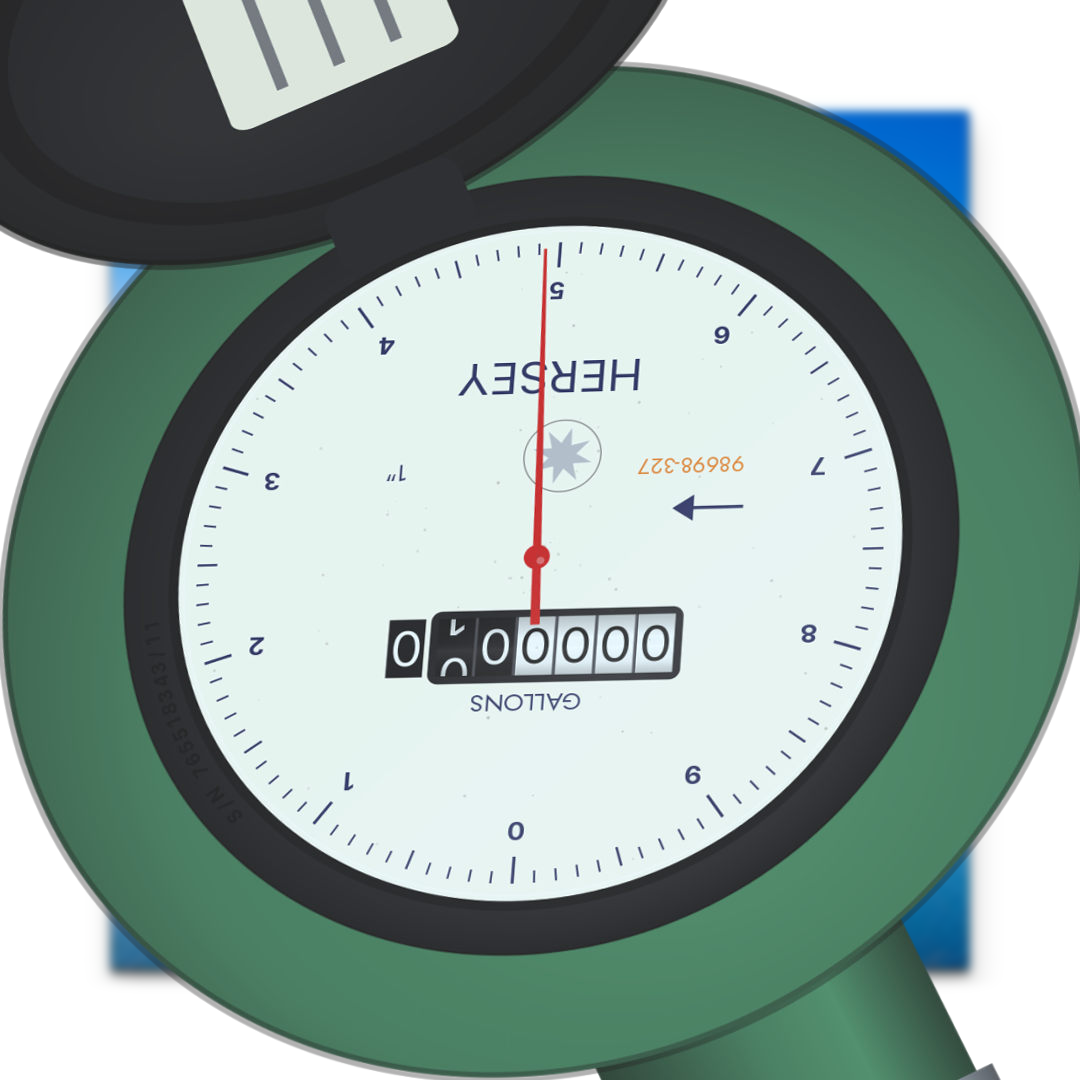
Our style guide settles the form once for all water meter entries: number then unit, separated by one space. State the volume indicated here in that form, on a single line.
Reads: 4.9 gal
